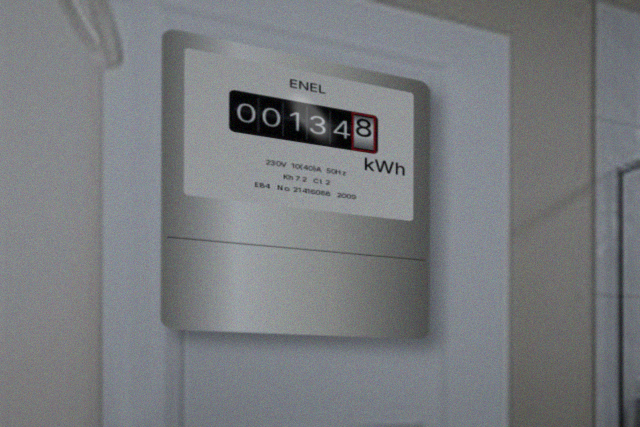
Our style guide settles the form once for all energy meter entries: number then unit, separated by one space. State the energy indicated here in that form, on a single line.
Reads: 134.8 kWh
